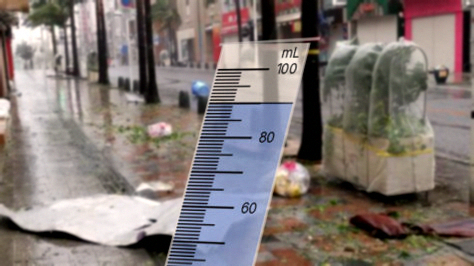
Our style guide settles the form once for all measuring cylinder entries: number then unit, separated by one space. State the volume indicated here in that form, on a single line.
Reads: 90 mL
